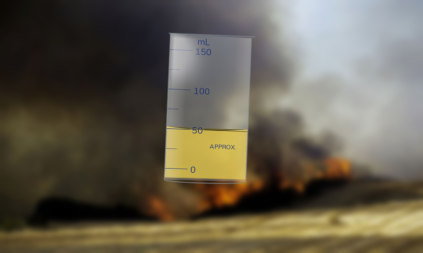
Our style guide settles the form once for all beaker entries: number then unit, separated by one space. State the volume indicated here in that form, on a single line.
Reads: 50 mL
